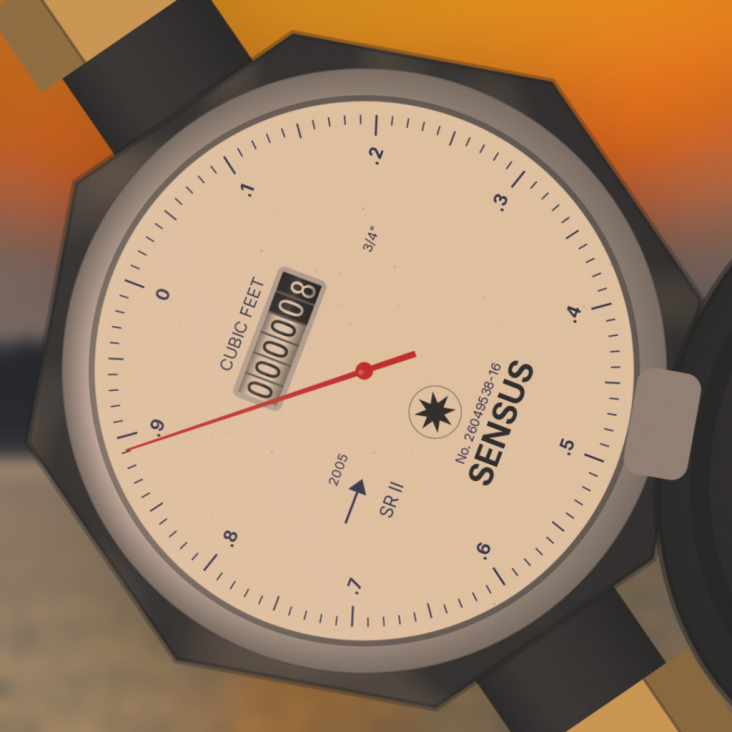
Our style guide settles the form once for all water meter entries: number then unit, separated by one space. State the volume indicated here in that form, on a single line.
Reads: 7.89 ft³
